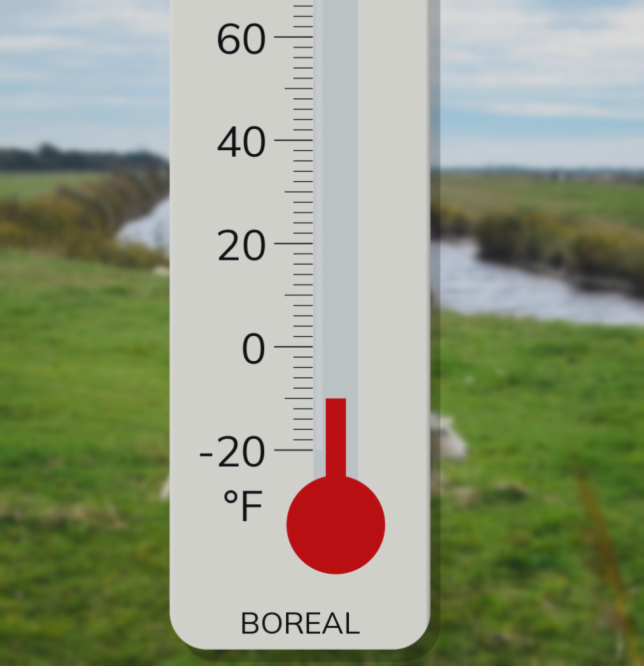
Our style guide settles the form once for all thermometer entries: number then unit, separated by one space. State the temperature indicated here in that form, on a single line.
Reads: -10 °F
